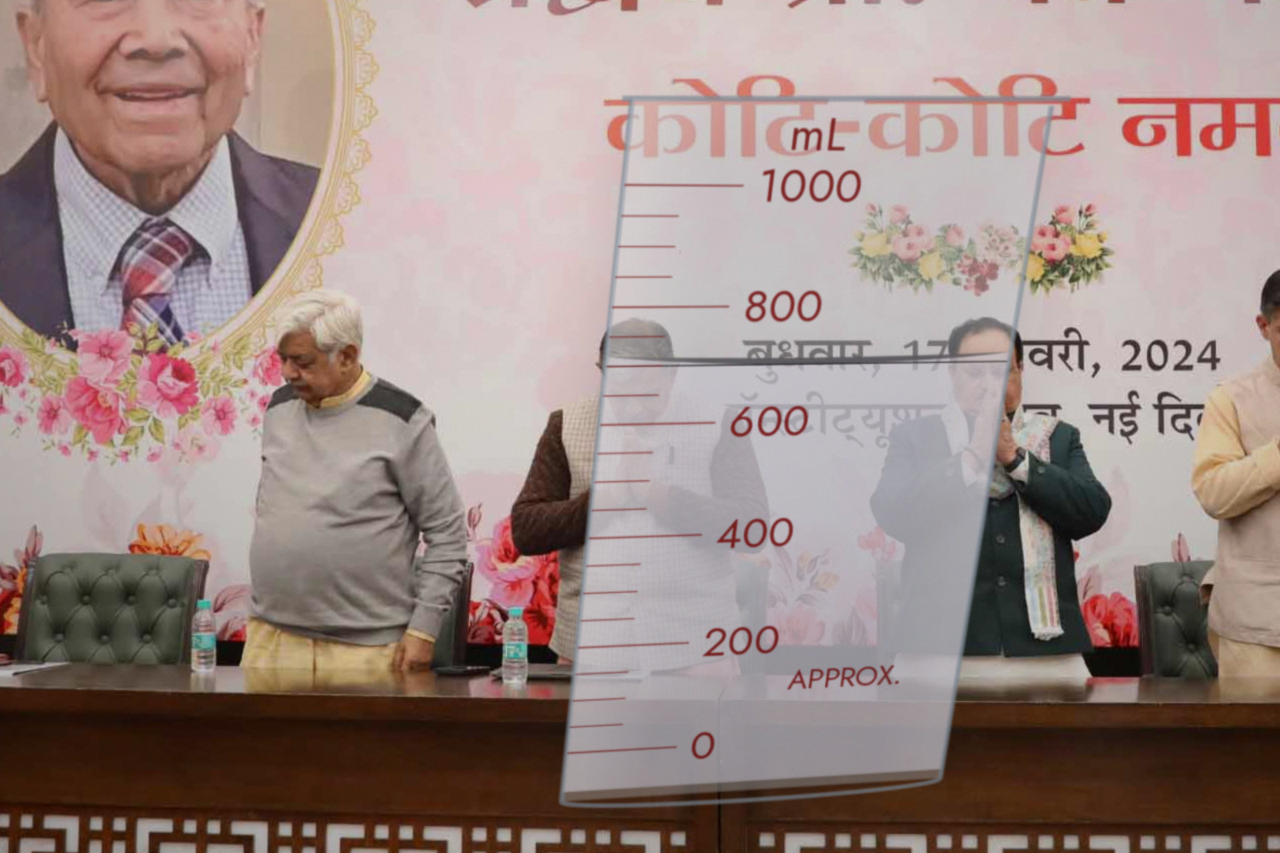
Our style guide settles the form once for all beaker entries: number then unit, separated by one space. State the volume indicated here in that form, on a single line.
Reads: 700 mL
